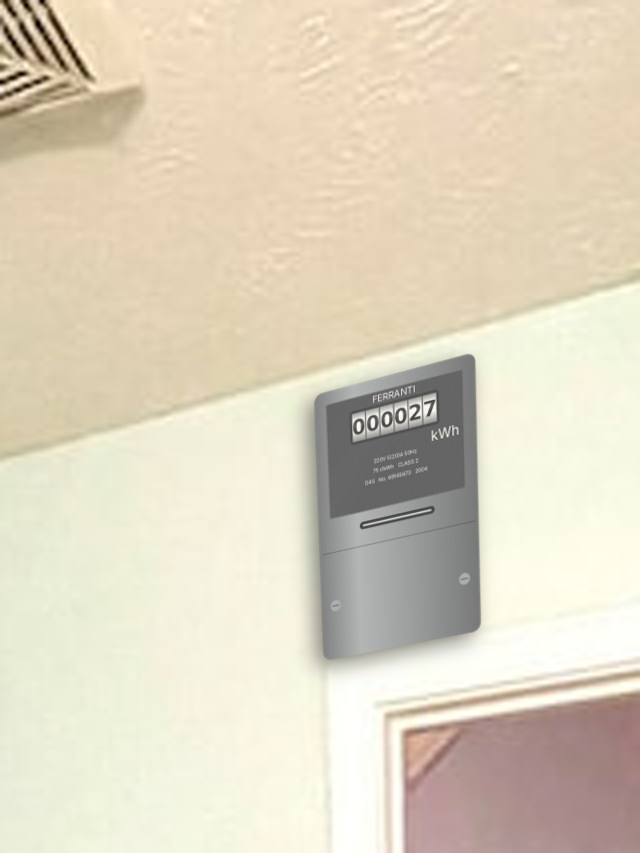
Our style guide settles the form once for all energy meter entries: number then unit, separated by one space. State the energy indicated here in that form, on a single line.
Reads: 27 kWh
